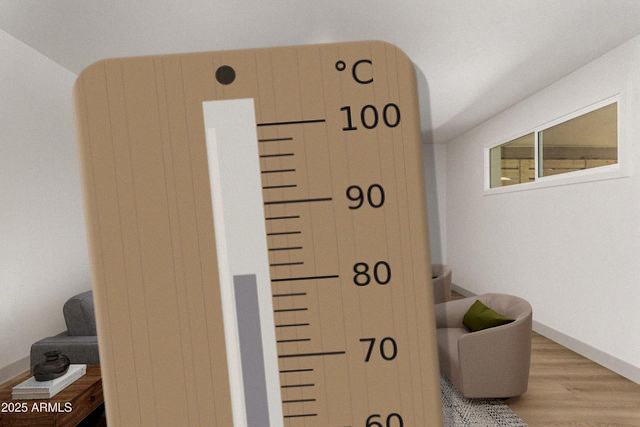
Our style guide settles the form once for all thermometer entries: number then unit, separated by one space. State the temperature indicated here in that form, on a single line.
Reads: 81 °C
